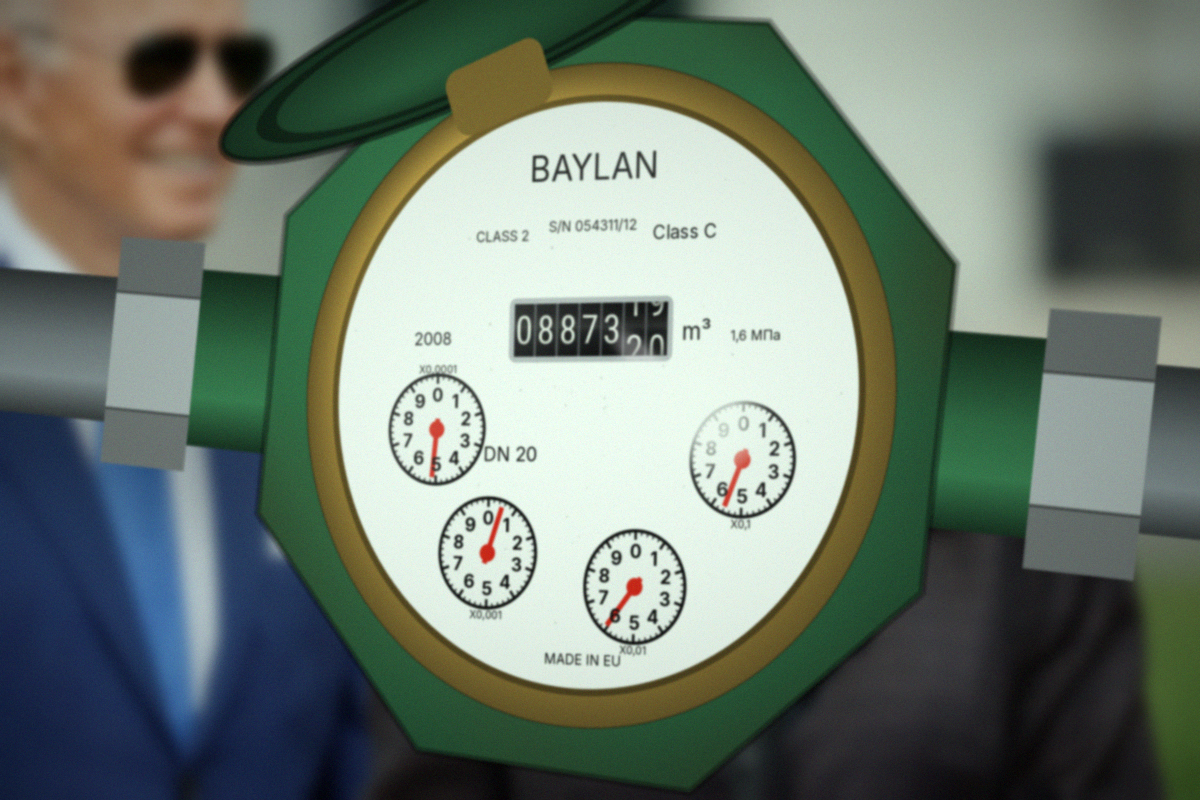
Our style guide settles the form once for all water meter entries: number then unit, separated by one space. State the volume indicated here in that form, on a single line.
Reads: 887319.5605 m³
